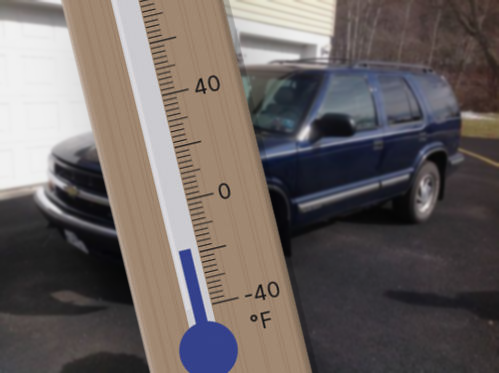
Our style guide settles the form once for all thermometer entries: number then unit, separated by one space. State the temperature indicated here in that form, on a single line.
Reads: -18 °F
